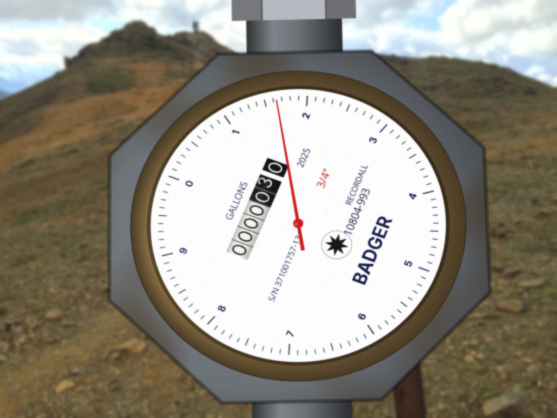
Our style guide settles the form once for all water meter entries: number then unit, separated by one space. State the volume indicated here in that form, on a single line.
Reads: 31.6 gal
